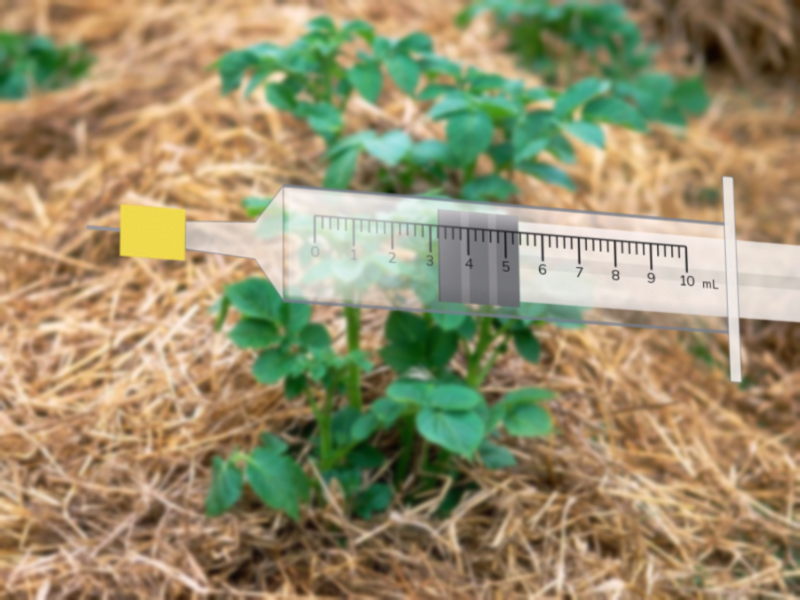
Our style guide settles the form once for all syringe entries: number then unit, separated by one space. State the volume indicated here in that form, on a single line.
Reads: 3.2 mL
